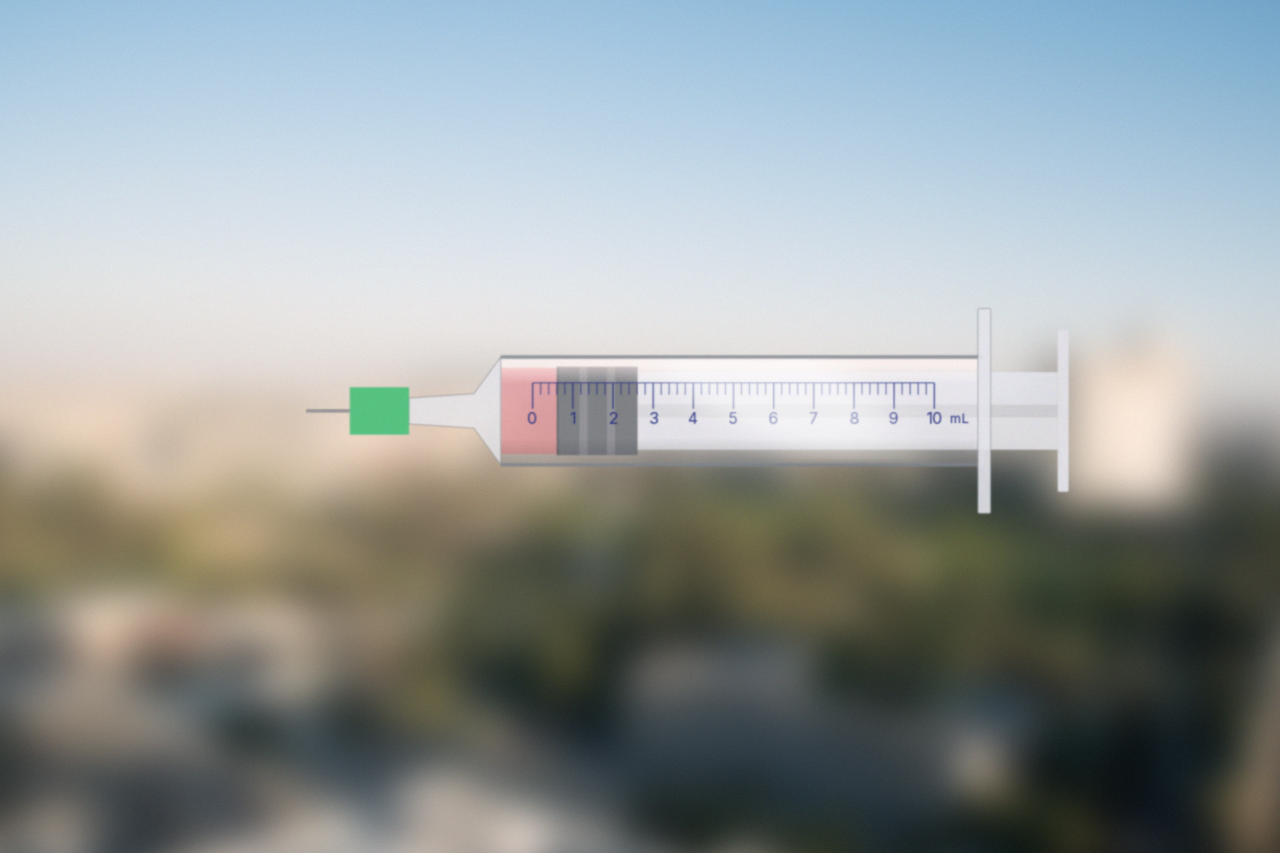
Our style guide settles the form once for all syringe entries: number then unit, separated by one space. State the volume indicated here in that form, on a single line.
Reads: 0.6 mL
